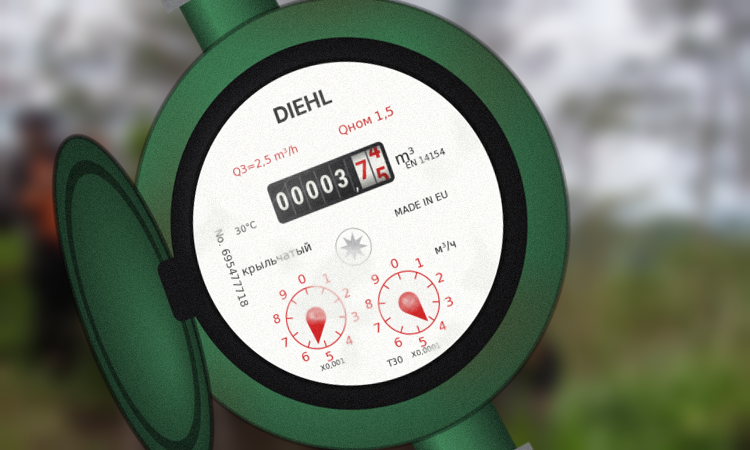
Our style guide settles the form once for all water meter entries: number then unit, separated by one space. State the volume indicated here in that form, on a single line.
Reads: 3.7454 m³
